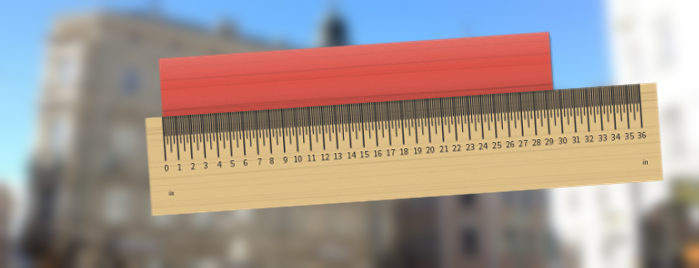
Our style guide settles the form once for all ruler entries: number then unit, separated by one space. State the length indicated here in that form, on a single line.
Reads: 29.5 in
